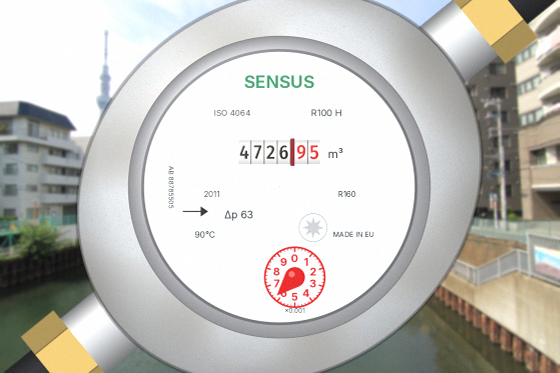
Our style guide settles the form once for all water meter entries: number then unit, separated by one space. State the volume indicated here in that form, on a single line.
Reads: 4726.956 m³
